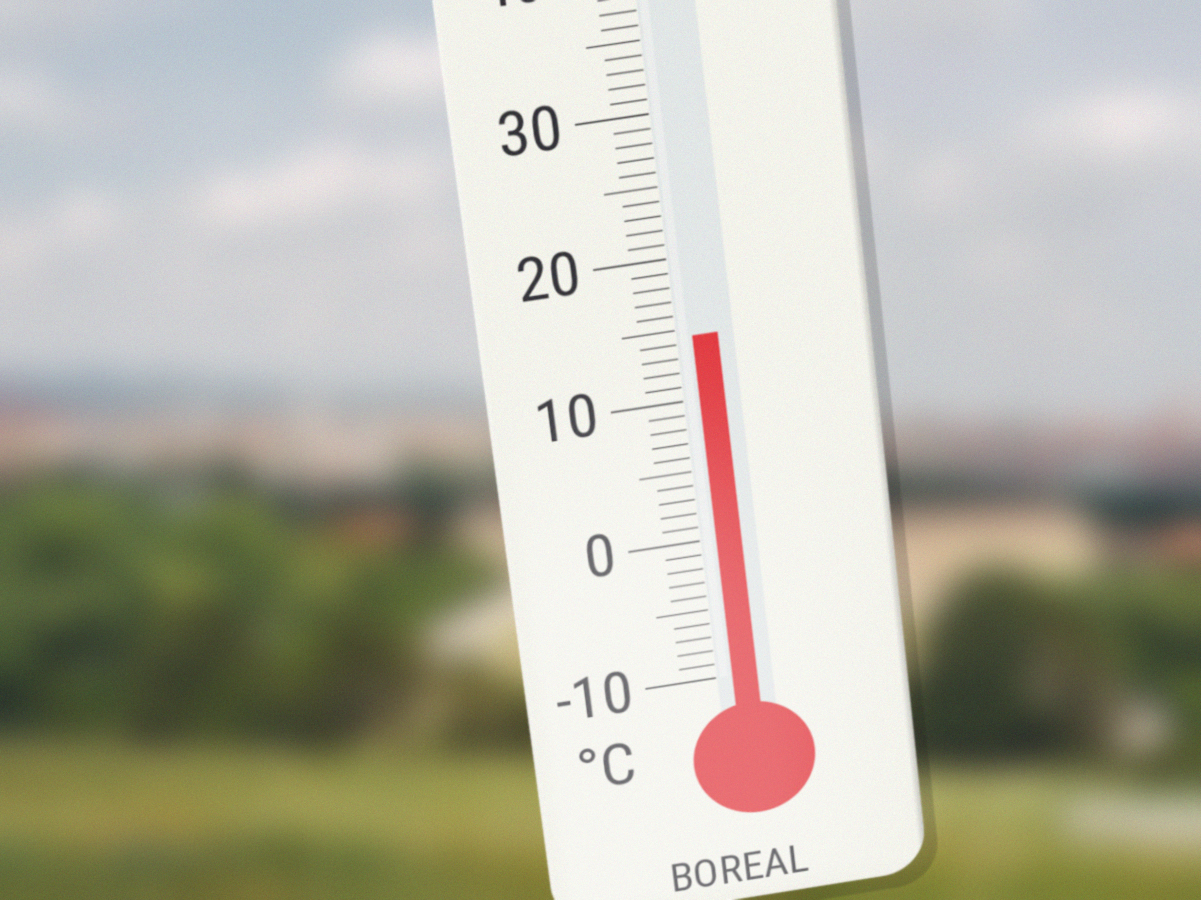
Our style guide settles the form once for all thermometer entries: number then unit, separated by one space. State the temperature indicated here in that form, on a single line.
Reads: 14.5 °C
